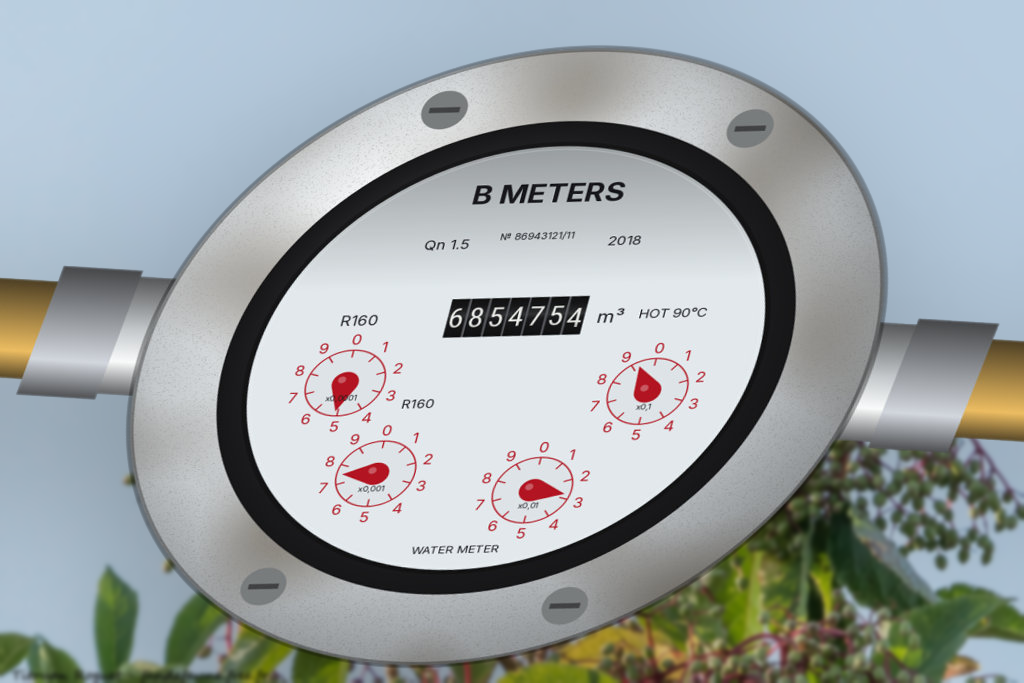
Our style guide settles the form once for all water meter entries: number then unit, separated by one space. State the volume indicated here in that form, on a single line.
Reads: 6854753.9275 m³
